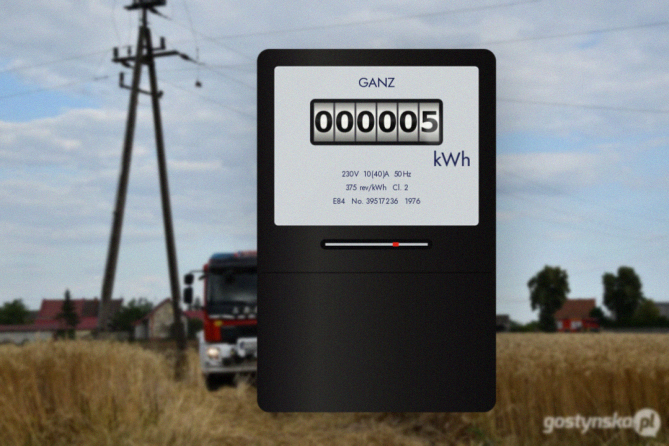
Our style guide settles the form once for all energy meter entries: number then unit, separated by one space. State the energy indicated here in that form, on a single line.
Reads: 5 kWh
